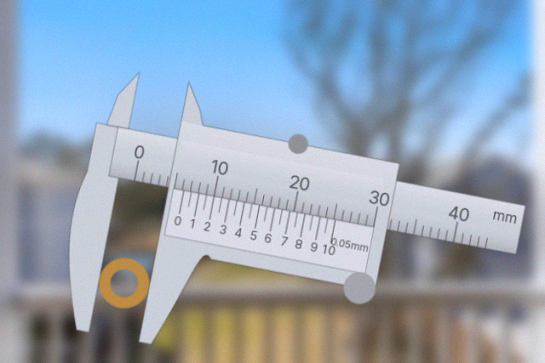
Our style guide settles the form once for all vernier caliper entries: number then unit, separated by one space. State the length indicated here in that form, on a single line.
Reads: 6.2 mm
